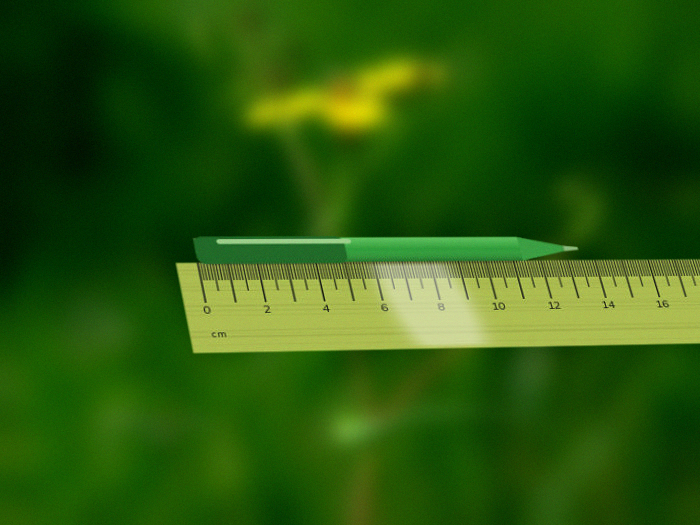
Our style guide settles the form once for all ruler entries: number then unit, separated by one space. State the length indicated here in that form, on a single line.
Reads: 13.5 cm
